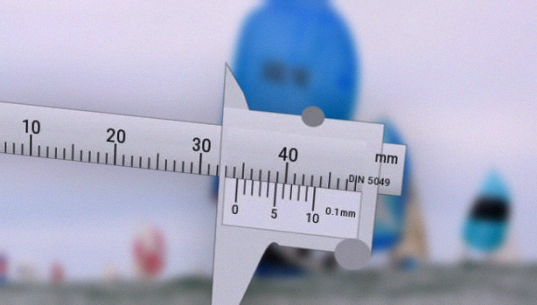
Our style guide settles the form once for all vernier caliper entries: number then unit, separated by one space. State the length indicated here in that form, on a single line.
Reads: 34.4 mm
